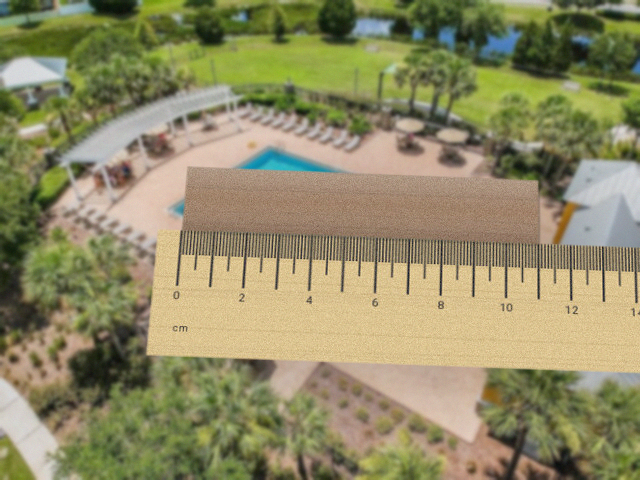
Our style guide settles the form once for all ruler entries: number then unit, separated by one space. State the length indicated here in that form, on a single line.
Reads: 11 cm
